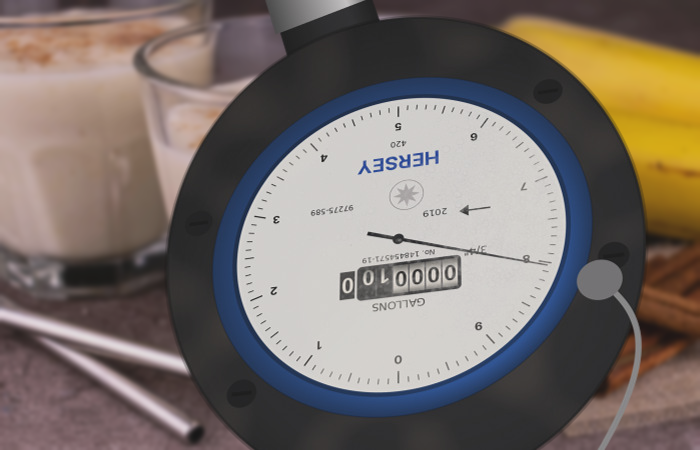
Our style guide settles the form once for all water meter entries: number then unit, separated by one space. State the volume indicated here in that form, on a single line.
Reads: 98.0 gal
